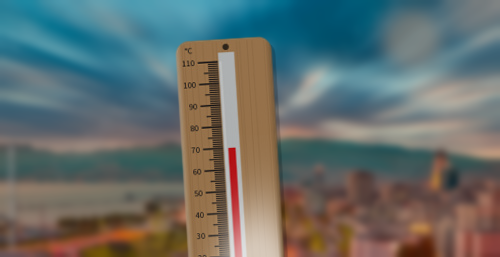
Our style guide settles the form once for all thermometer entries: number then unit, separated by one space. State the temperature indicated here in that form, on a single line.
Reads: 70 °C
